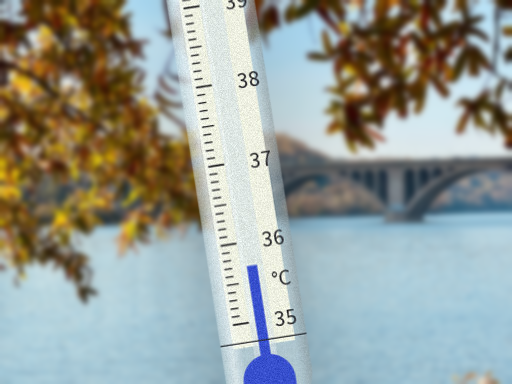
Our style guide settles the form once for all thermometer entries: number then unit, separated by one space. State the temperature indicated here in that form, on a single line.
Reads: 35.7 °C
